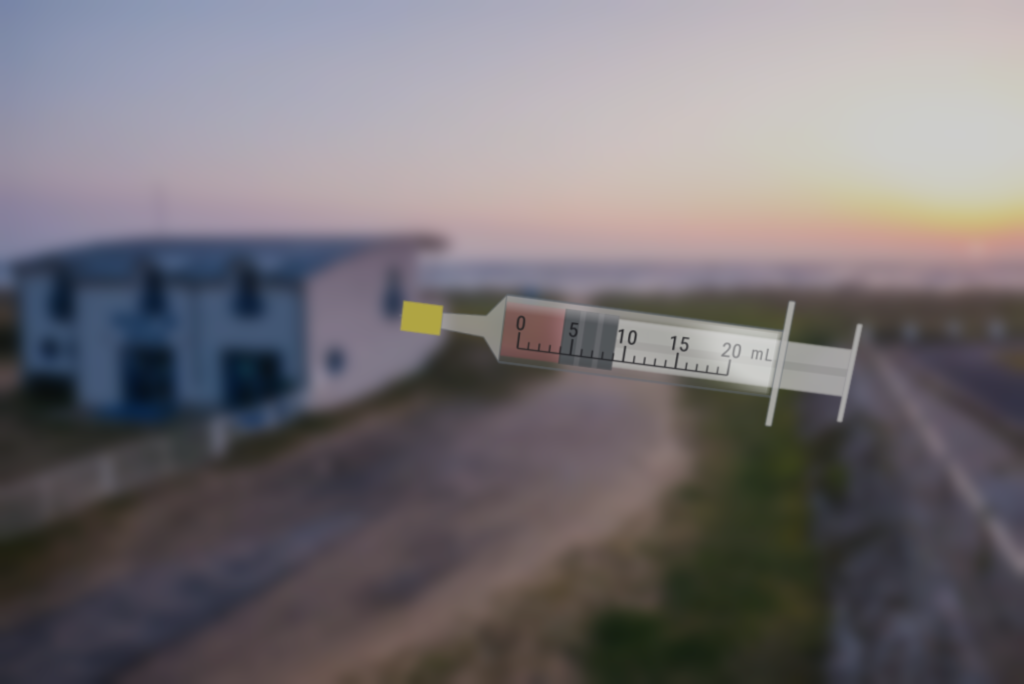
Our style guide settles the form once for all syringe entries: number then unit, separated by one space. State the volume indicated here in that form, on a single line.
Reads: 4 mL
